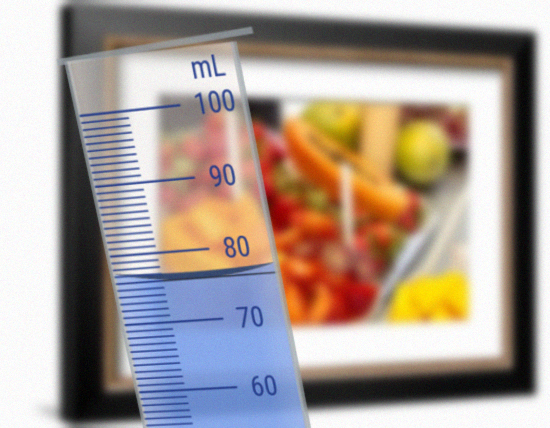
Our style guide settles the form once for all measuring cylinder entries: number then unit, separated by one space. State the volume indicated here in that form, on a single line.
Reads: 76 mL
